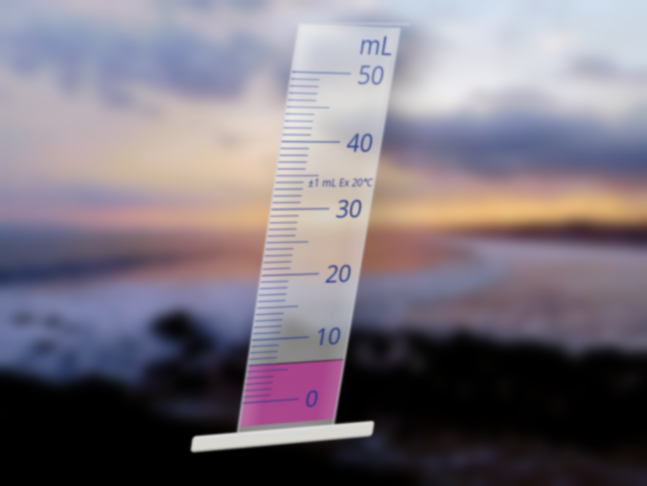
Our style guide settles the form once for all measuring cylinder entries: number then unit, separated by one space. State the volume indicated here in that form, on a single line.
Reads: 6 mL
